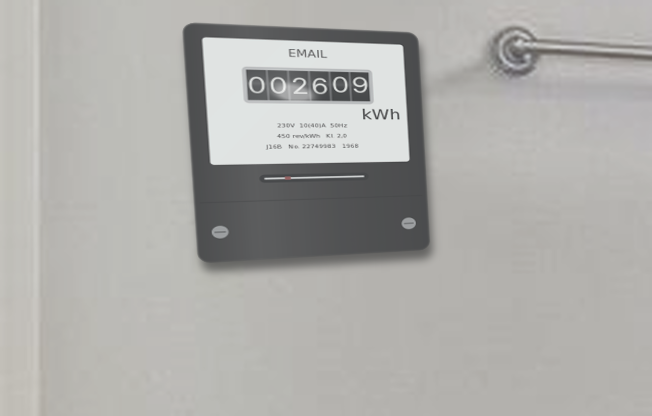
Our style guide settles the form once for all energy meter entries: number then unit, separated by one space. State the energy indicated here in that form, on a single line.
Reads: 2609 kWh
